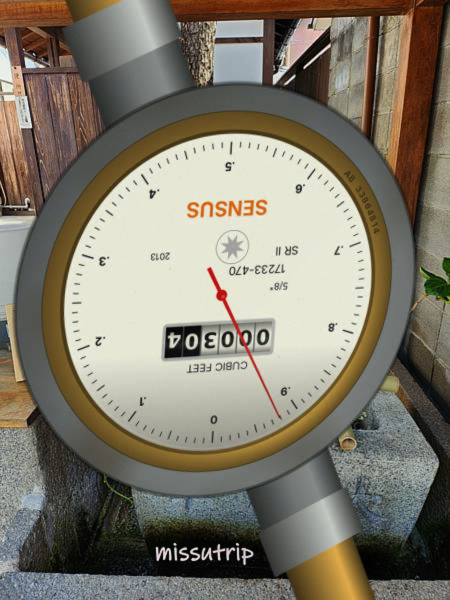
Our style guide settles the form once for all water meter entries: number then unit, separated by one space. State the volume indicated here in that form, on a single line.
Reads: 303.92 ft³
